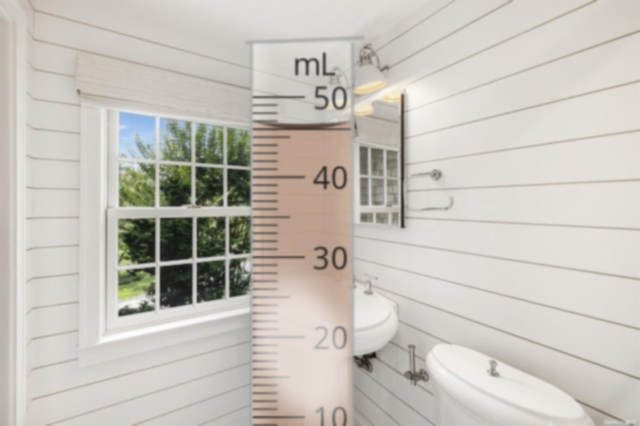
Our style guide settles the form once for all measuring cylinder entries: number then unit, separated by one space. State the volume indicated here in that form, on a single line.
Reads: 46 mL
